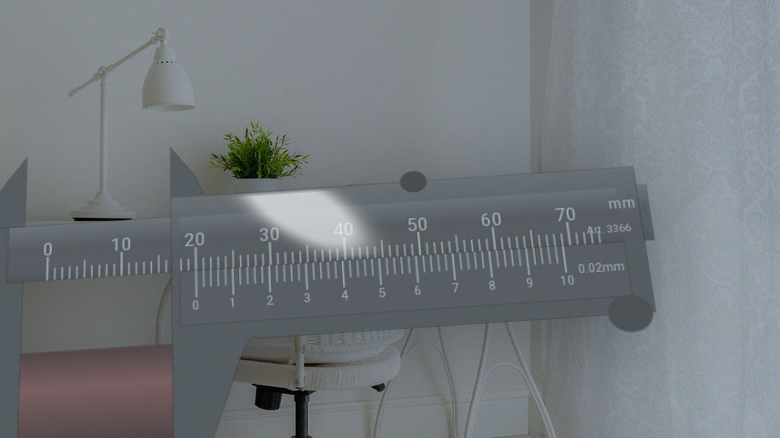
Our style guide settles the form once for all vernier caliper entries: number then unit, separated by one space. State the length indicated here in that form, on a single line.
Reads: 20.0 mm
